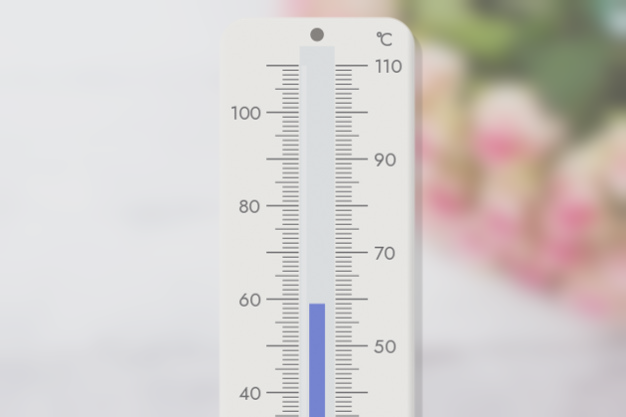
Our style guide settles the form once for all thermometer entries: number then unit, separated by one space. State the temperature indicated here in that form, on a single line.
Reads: 59 °C
